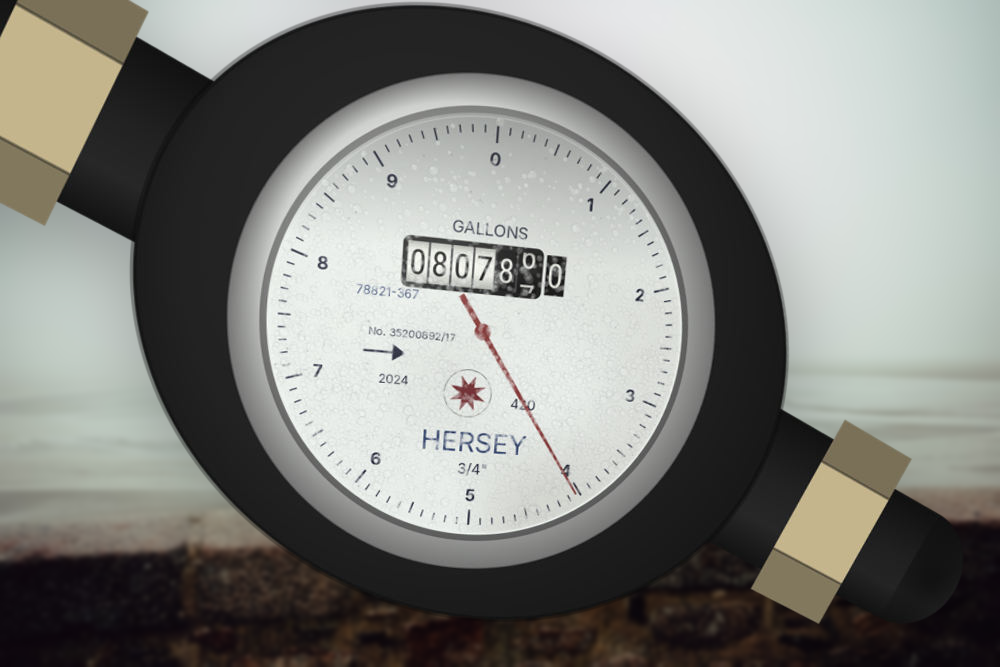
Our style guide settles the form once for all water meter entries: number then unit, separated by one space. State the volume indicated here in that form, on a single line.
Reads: 807864.0 gal
